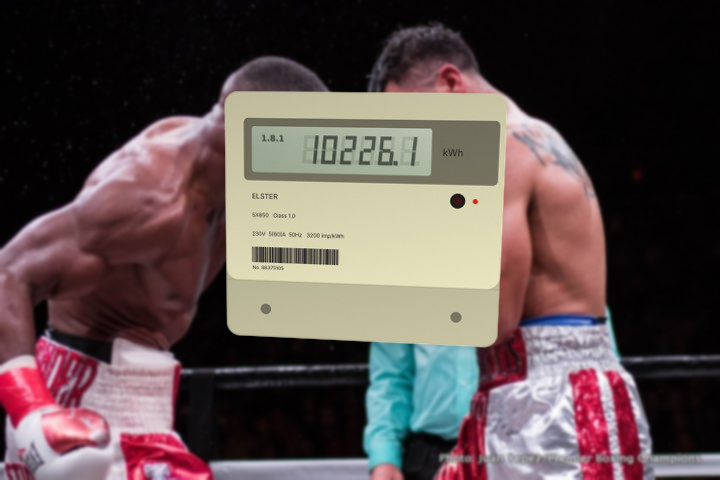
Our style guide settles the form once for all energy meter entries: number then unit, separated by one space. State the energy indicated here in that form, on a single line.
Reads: 10226.1 kWh
